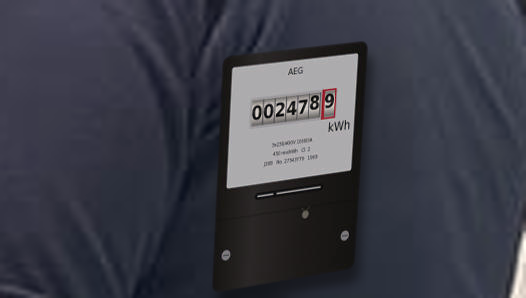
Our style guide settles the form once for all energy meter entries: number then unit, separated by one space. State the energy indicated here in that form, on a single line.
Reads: 2478.9 kWh
